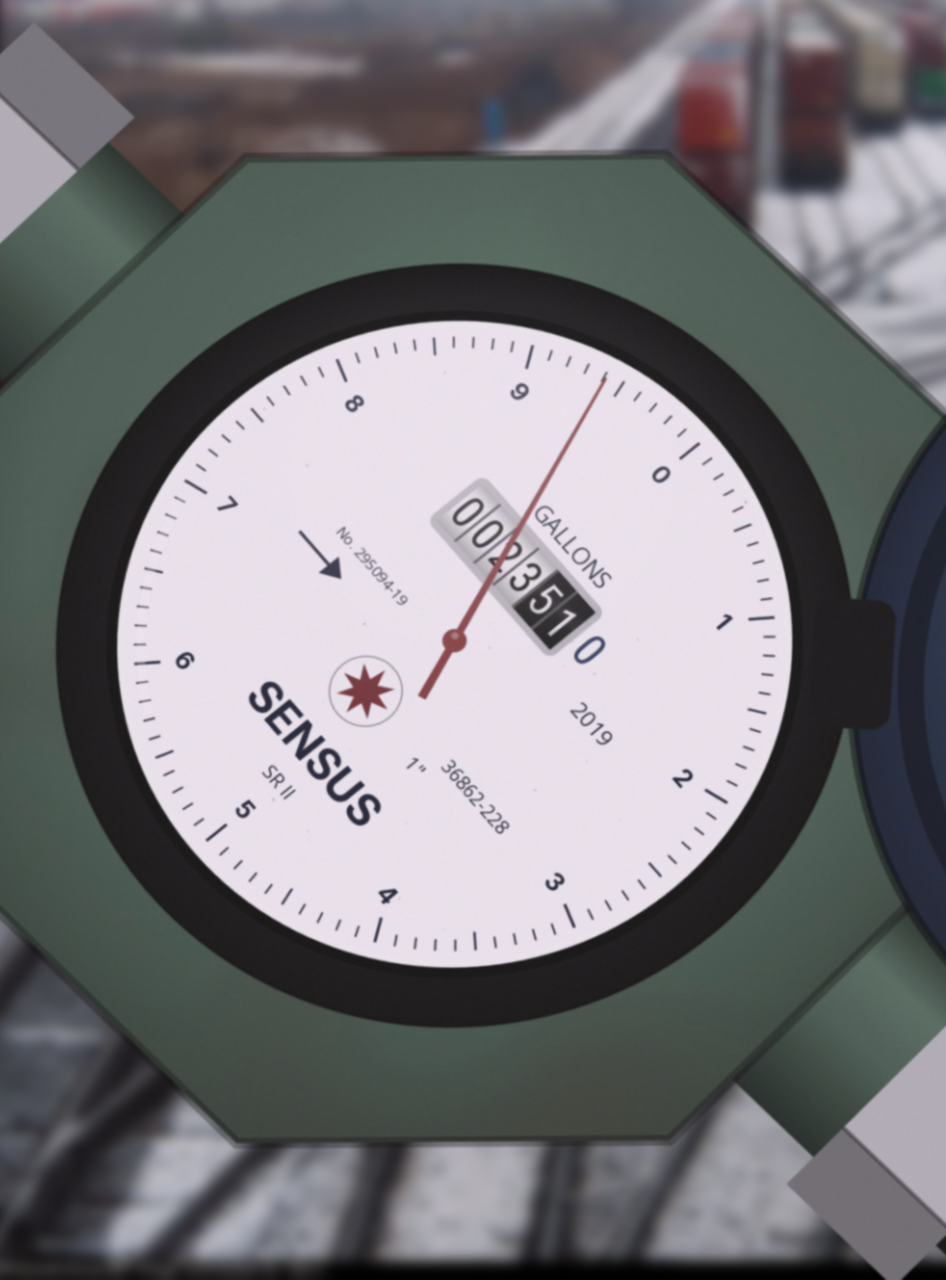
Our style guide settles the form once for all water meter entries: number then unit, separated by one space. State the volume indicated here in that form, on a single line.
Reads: 23509.4 gal
